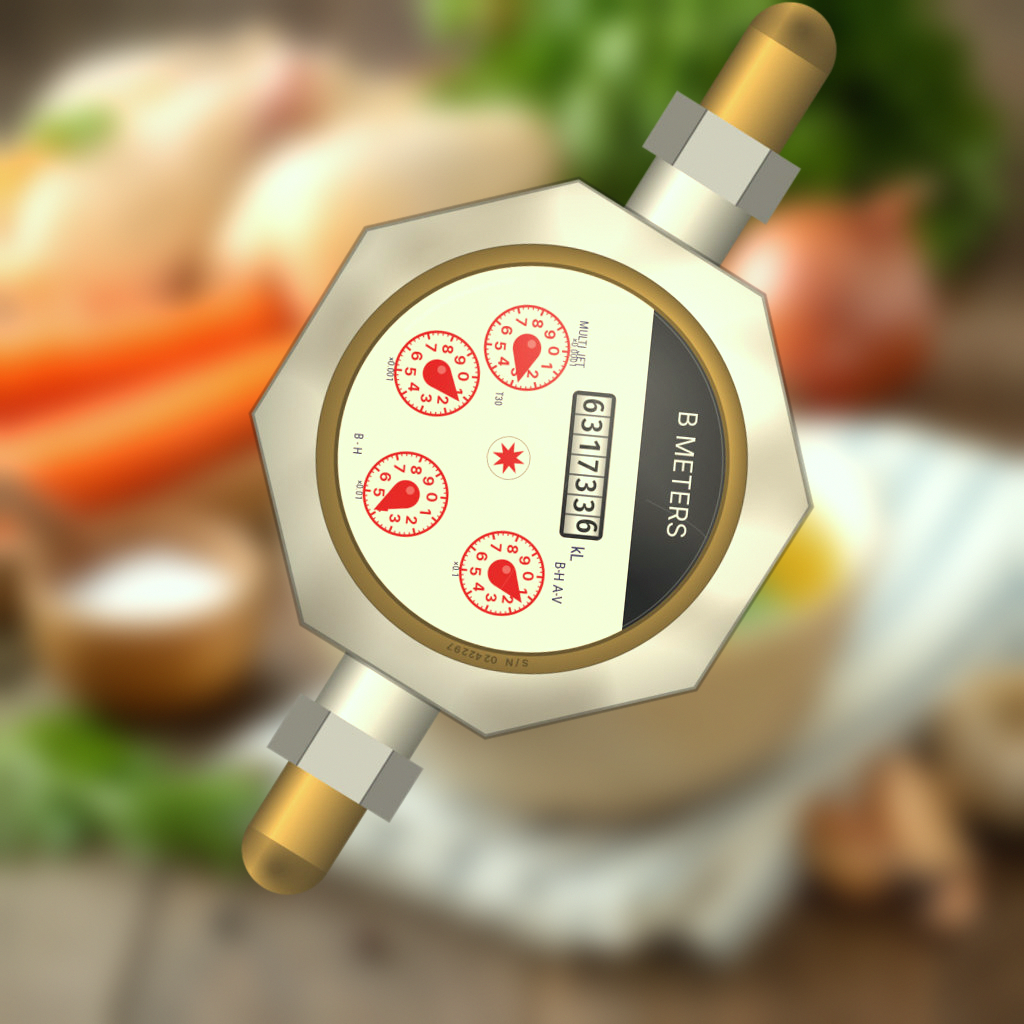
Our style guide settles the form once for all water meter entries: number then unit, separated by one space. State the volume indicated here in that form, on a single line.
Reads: 6317336.1412 kL
